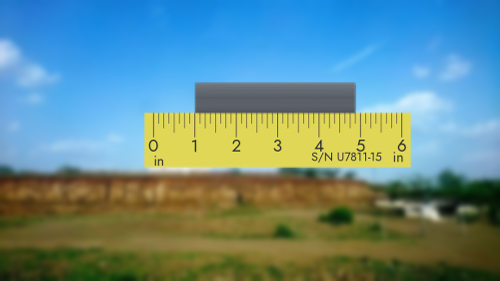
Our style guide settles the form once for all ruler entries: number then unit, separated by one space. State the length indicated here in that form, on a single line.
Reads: 3.875 in
